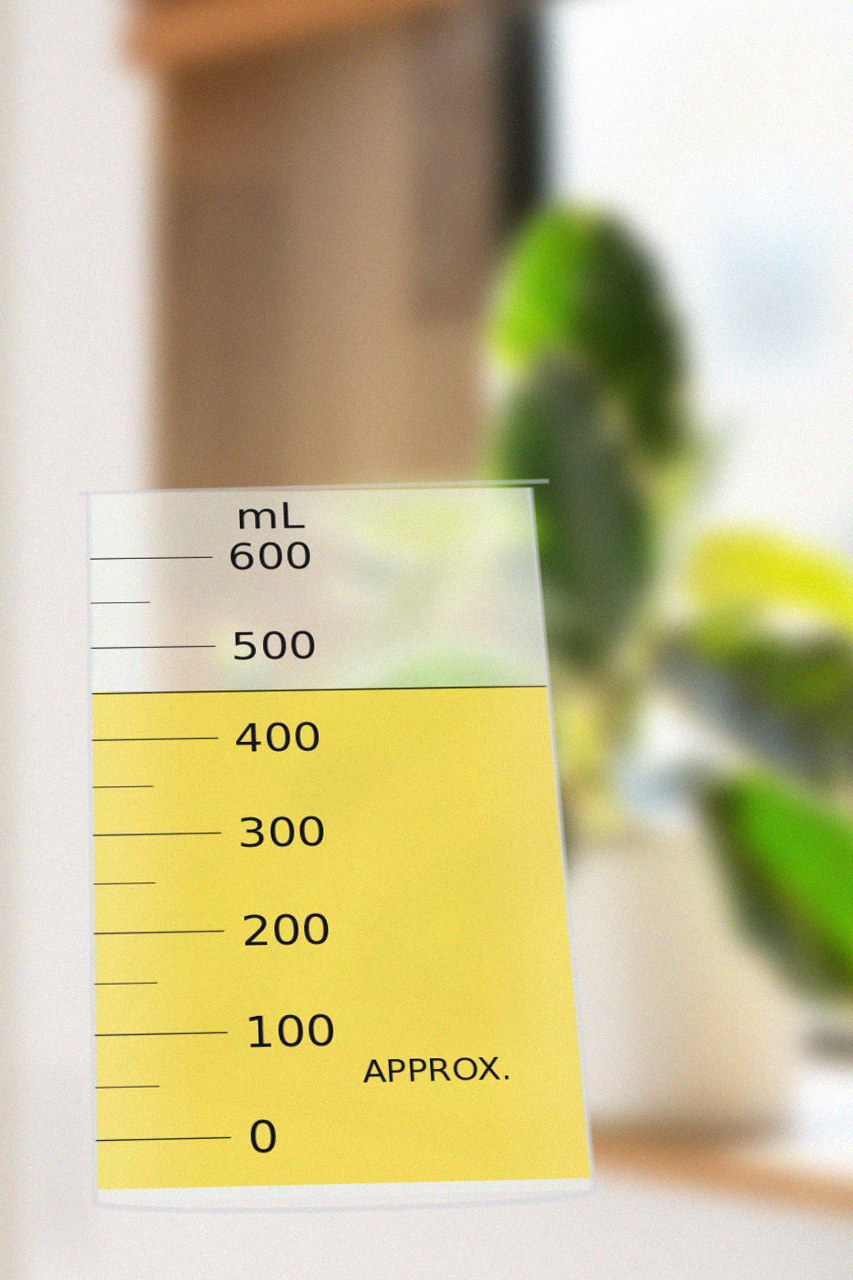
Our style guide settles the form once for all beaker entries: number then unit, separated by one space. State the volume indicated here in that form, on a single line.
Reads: 450 mL
